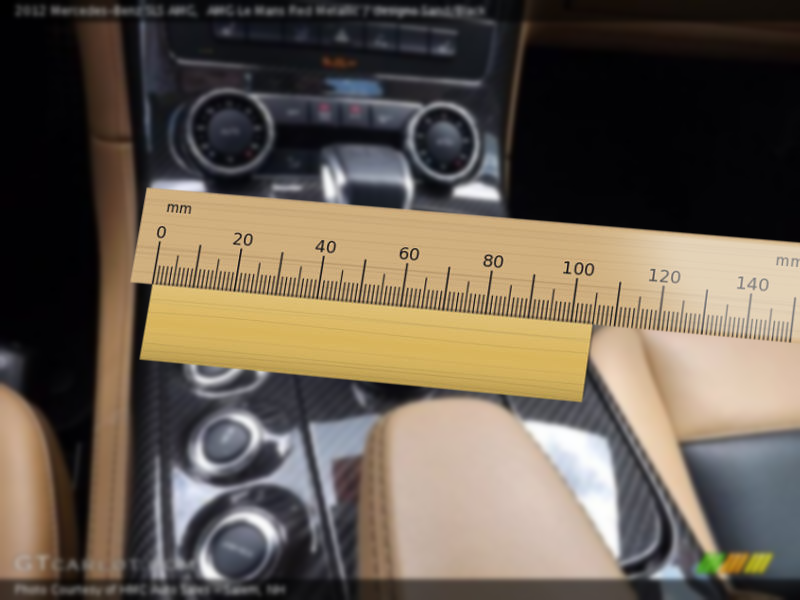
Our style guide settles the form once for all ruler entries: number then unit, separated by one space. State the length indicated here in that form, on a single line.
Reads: 105 mm
